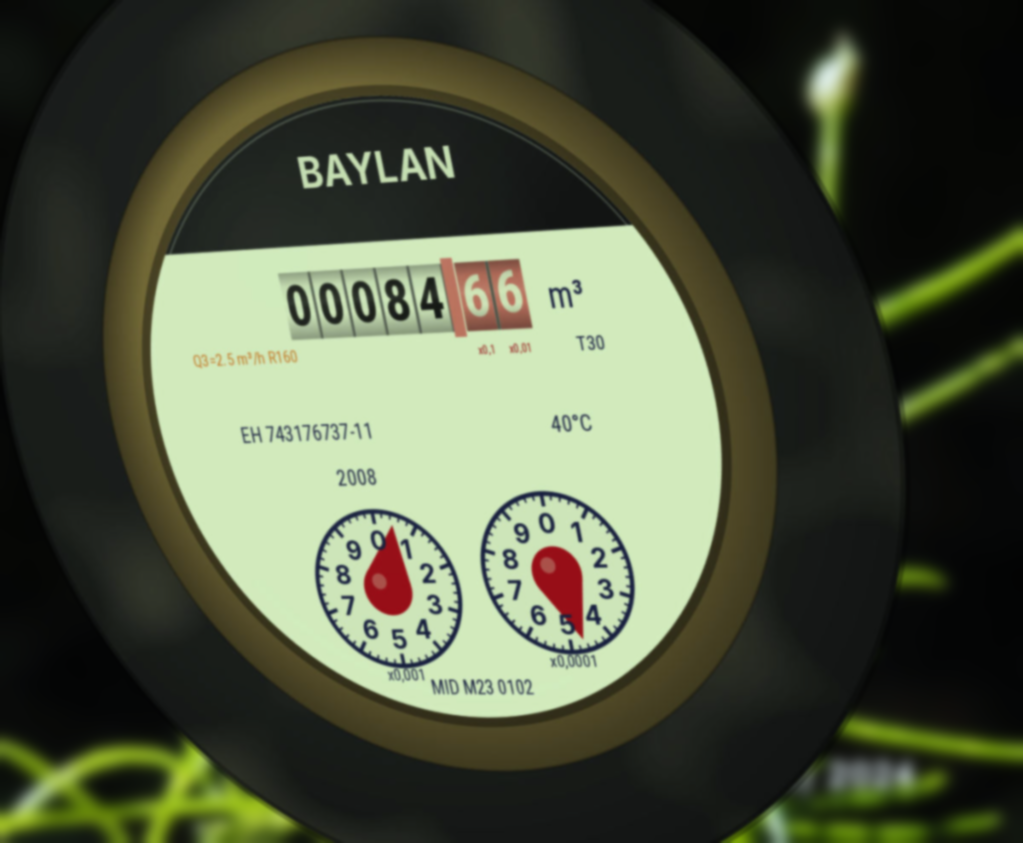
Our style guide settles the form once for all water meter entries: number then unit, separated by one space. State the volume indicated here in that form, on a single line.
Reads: 84.6604 m³
